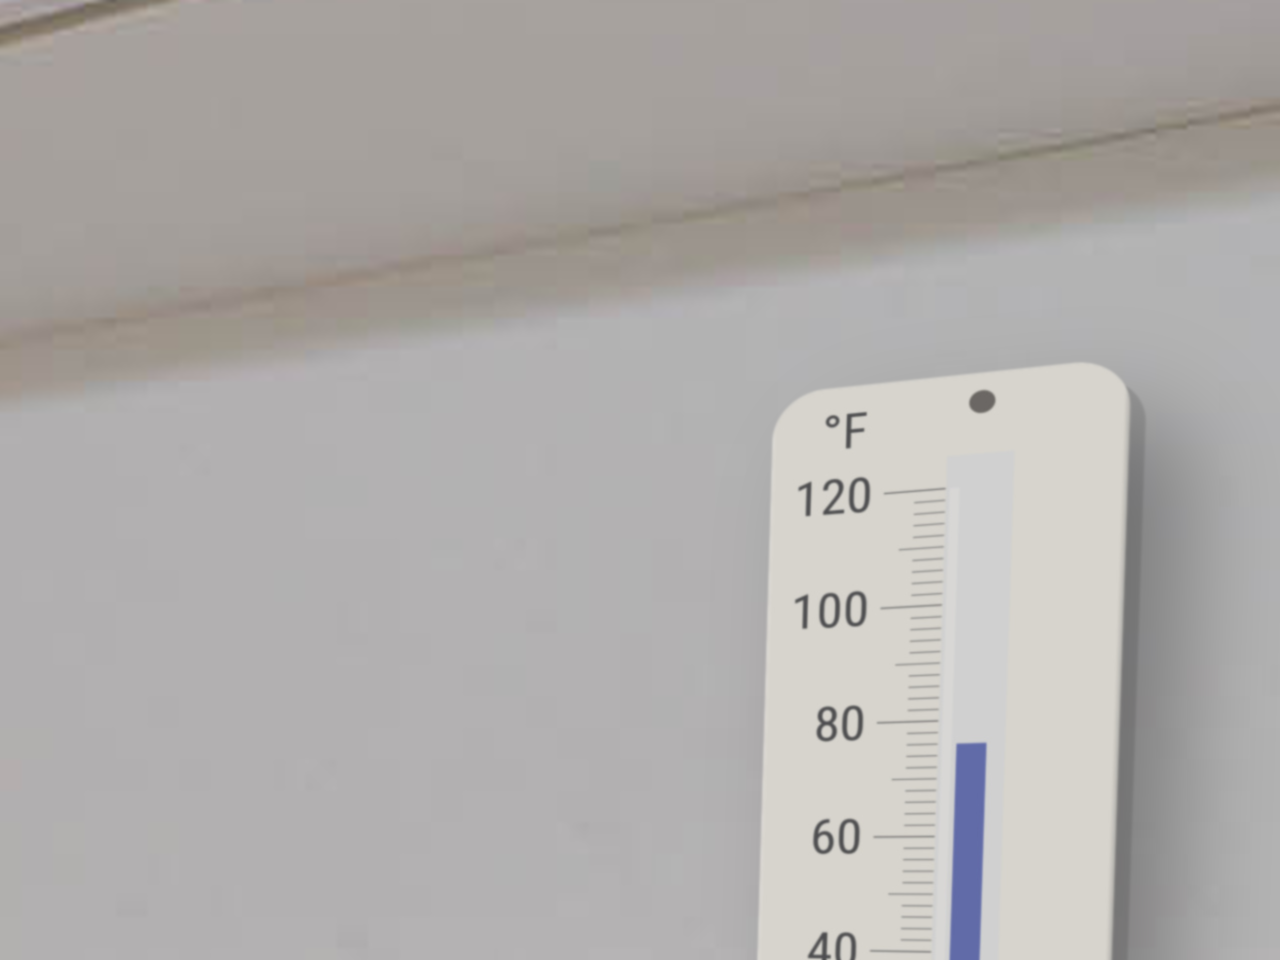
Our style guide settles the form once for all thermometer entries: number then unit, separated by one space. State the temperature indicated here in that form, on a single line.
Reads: 76 °F
